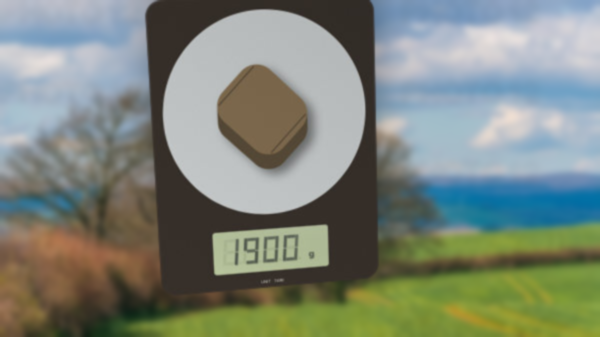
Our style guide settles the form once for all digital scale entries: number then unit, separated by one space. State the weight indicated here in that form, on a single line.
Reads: 1900 g
